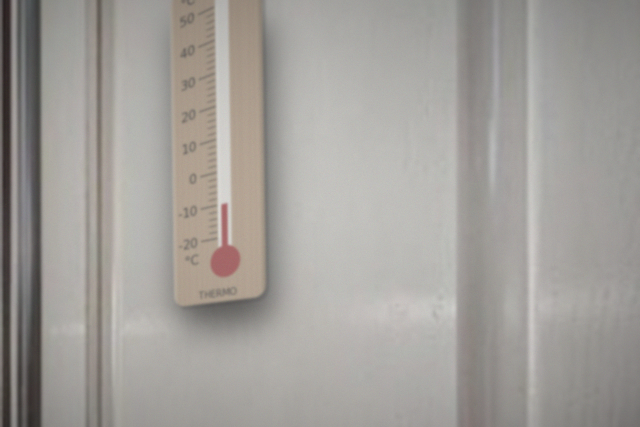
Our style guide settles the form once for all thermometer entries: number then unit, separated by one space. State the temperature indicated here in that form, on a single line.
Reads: -10 °C
